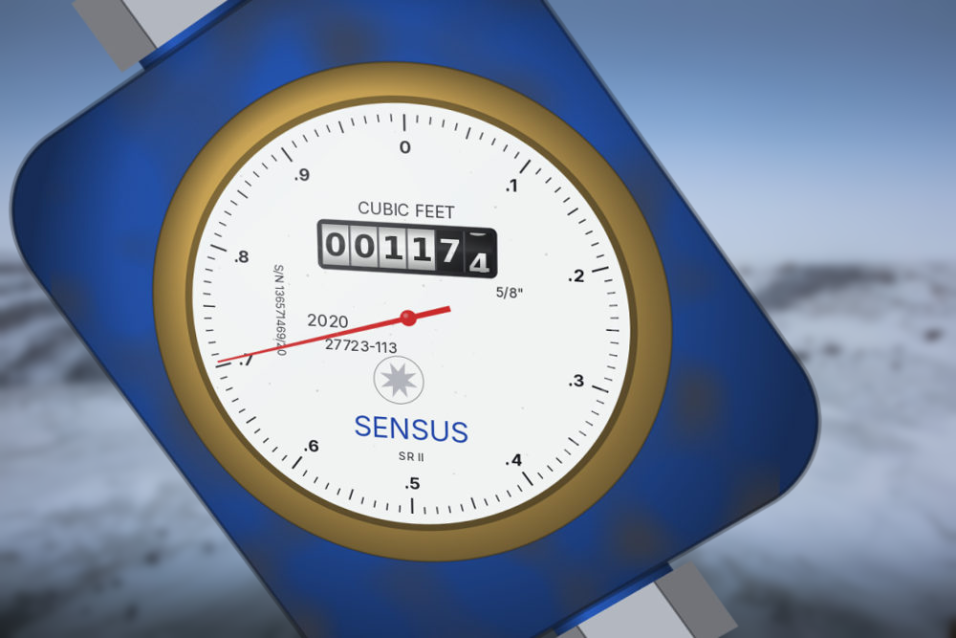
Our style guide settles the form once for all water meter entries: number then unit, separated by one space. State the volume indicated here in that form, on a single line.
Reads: 1173.70 ft³
